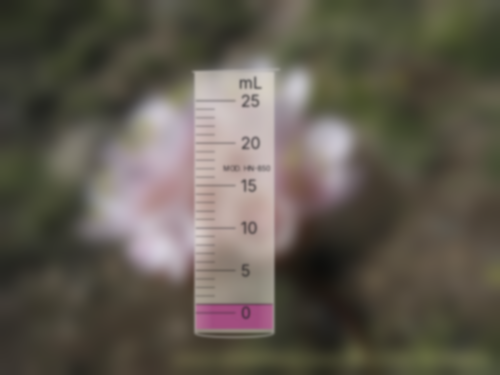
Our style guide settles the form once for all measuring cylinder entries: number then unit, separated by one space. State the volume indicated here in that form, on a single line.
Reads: 1 mL
